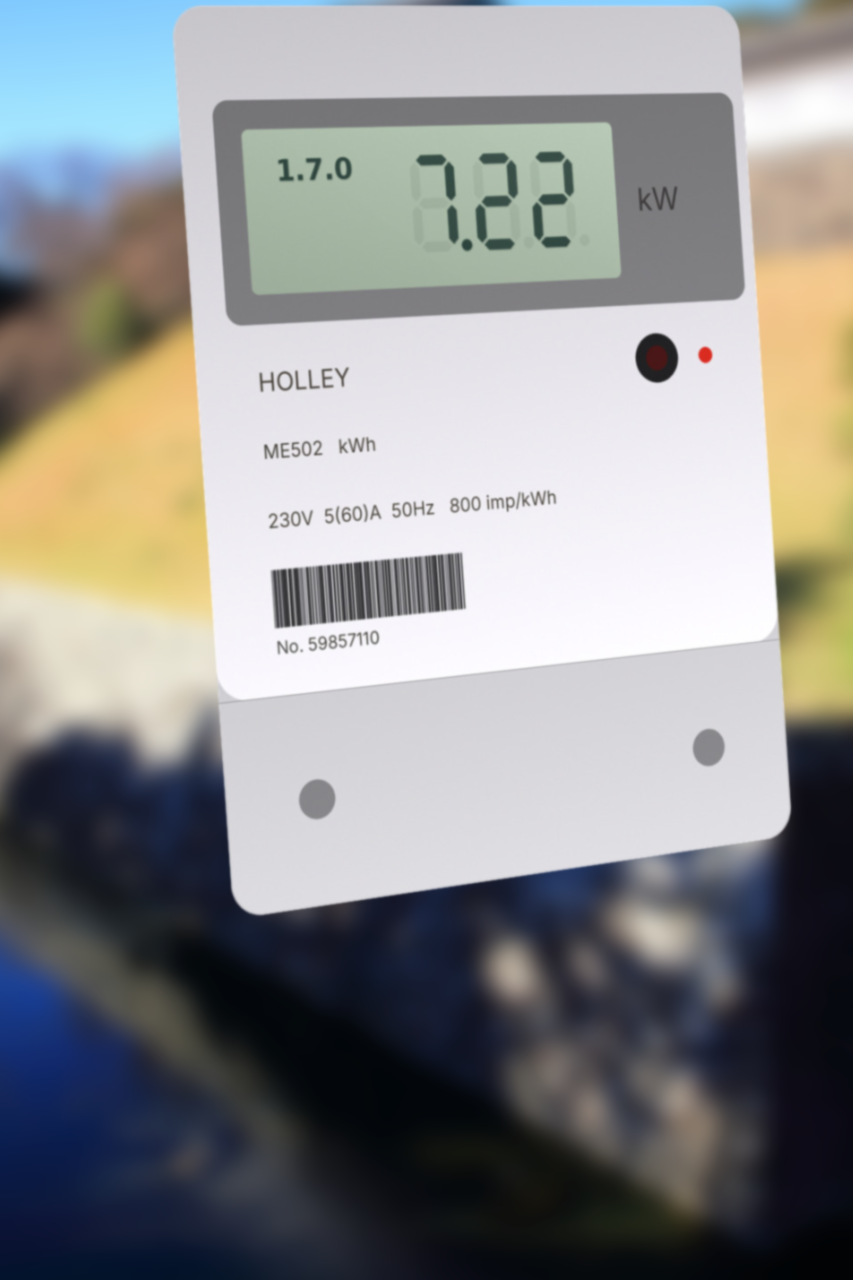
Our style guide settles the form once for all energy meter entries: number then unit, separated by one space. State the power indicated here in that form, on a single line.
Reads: 7.22 kW
